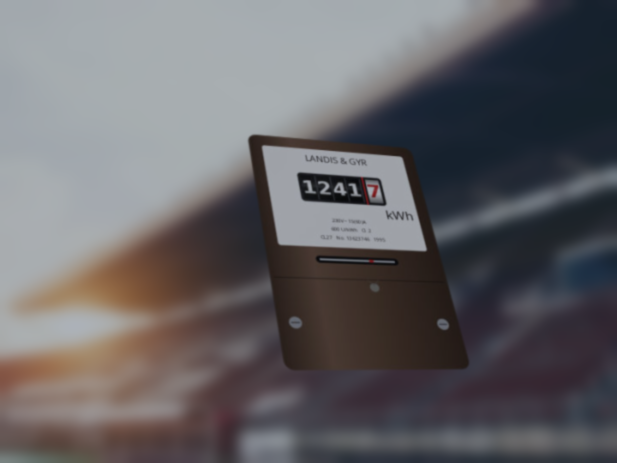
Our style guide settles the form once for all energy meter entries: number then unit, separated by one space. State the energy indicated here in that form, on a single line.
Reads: 1241.7 kWh
